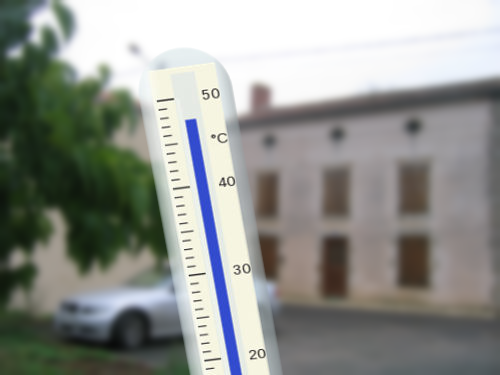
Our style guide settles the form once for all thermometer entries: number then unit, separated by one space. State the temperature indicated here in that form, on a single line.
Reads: 47.5 °C
